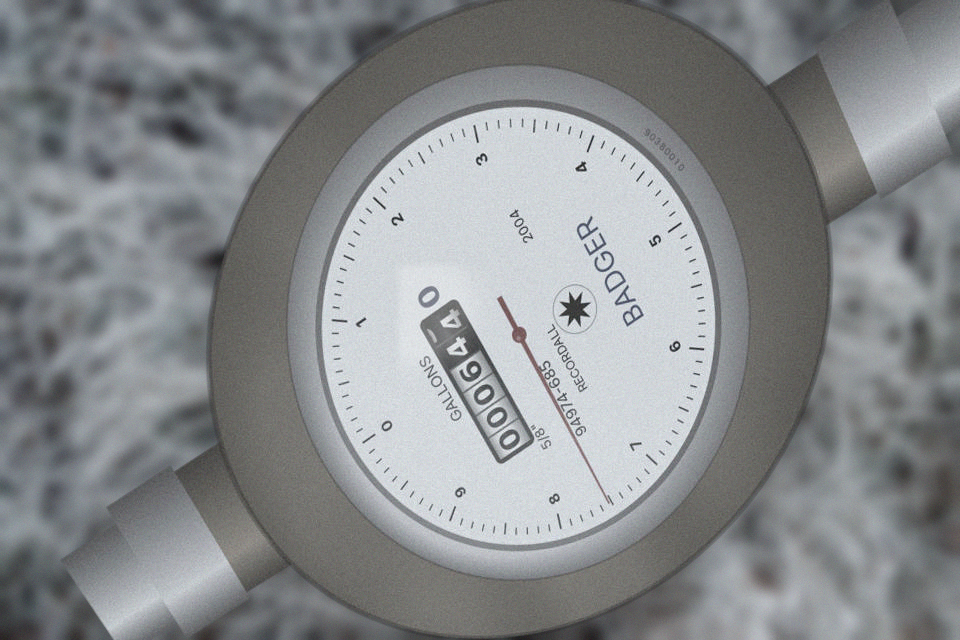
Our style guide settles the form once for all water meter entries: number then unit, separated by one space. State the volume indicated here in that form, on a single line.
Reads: 6437.5 gal
